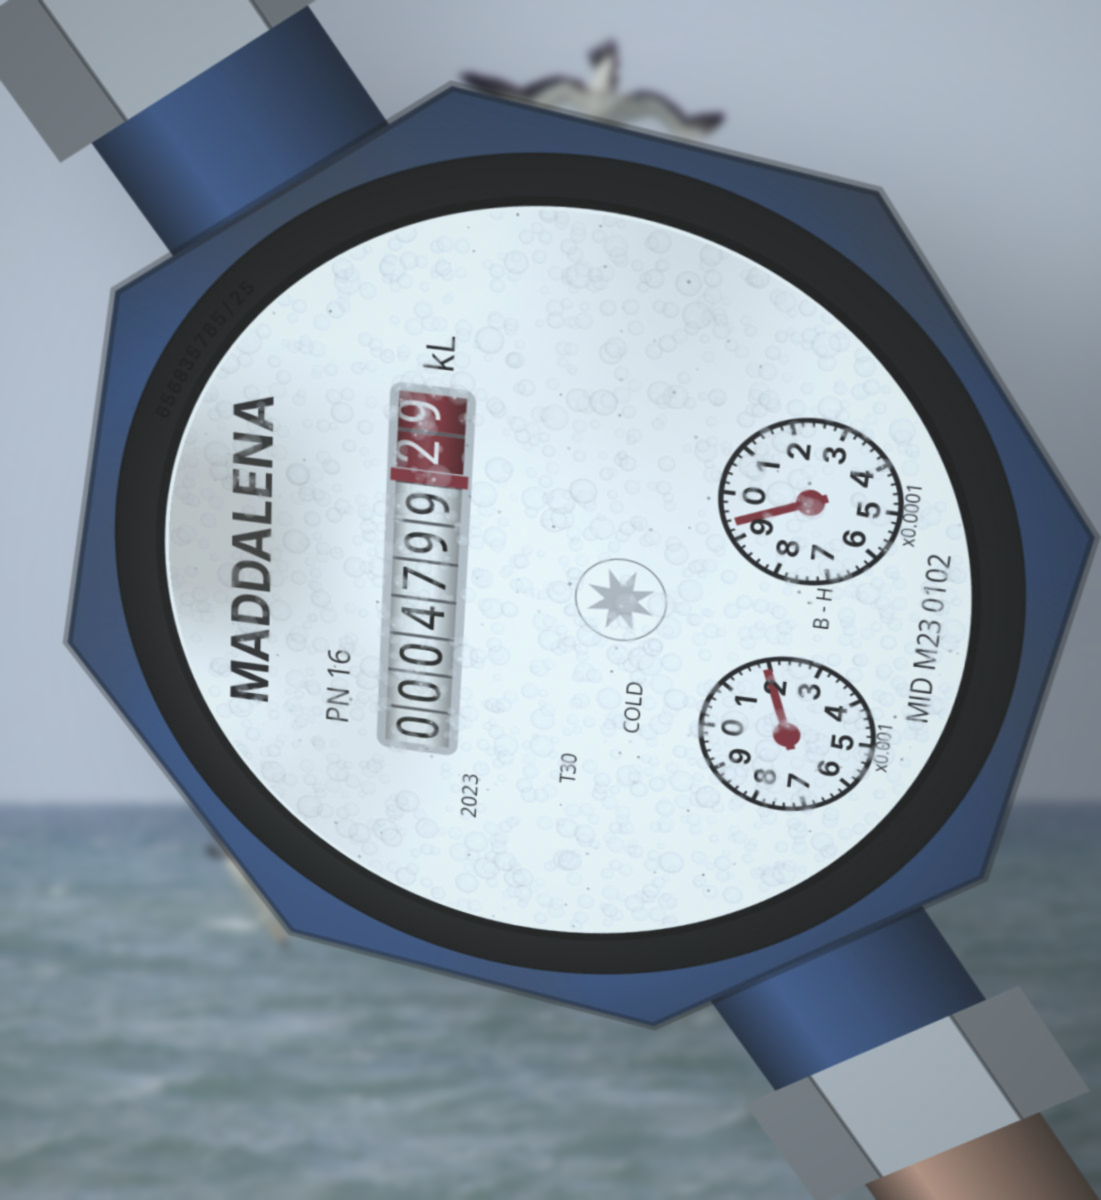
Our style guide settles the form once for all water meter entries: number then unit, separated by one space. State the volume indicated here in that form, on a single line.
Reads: 4799.2919 kL
